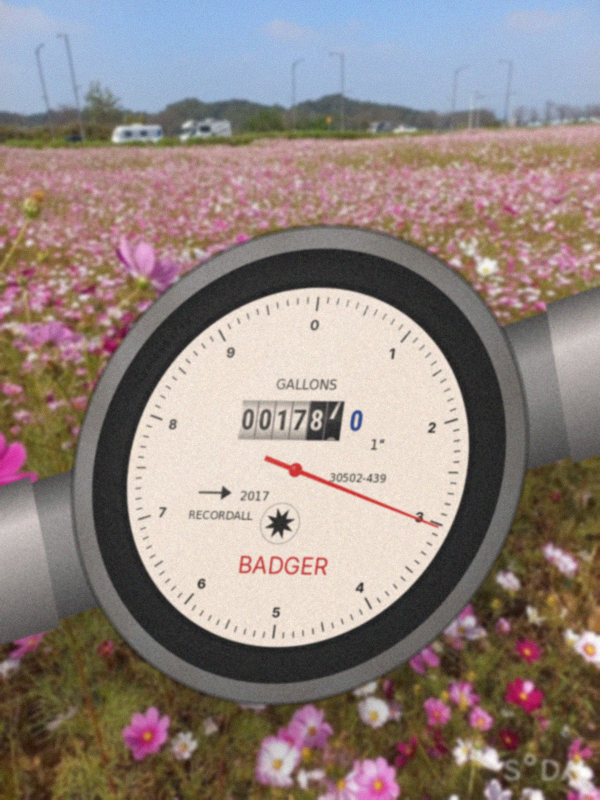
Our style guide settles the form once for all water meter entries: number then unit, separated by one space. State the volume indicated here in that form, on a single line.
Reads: 17873.0 gal
